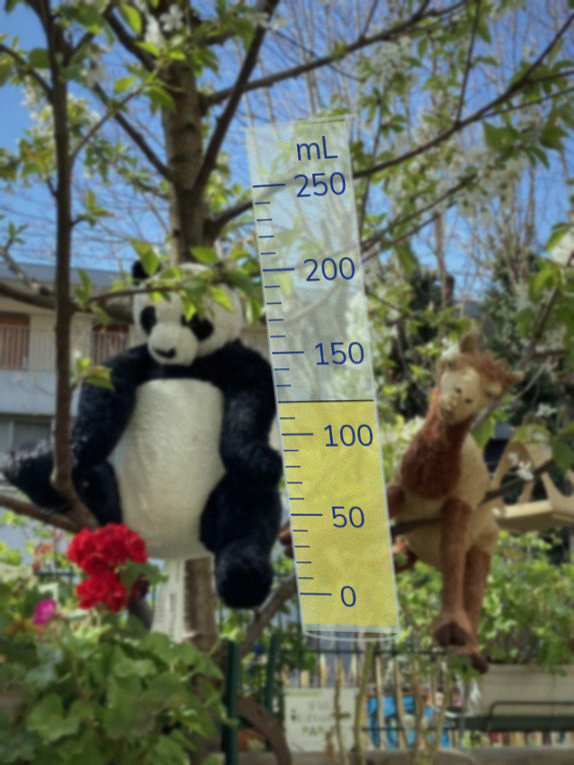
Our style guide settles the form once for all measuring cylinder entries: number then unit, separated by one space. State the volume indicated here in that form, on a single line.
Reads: 120 mL
